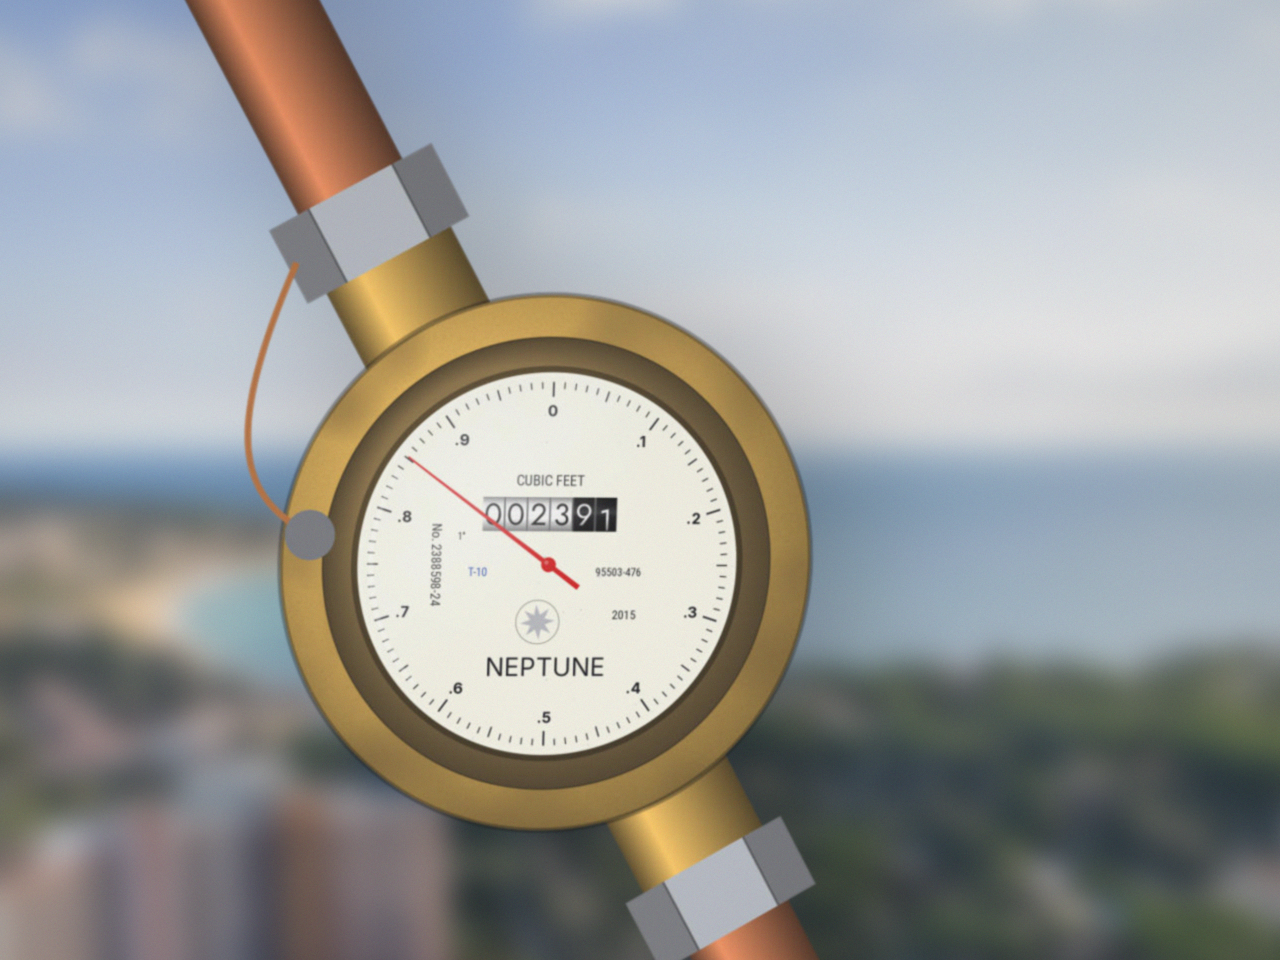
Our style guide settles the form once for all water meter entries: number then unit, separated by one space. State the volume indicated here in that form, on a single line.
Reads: 2390.85 ft³
